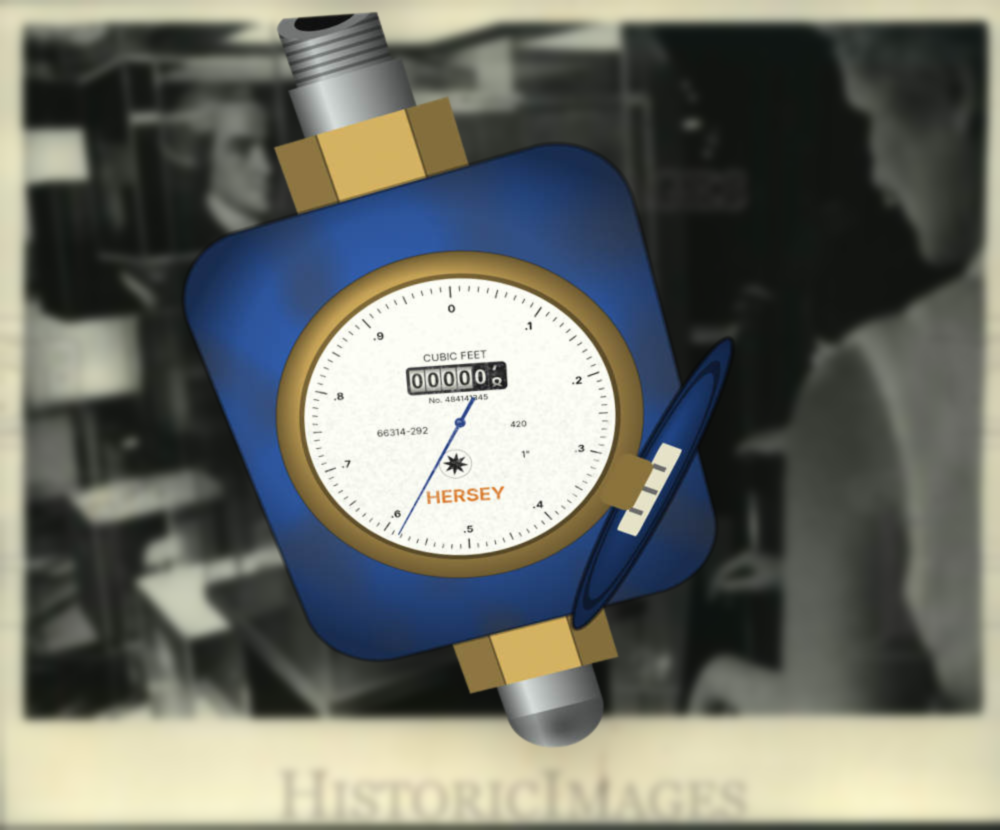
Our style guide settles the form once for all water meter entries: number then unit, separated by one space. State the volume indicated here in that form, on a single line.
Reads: 7.58 ft³
